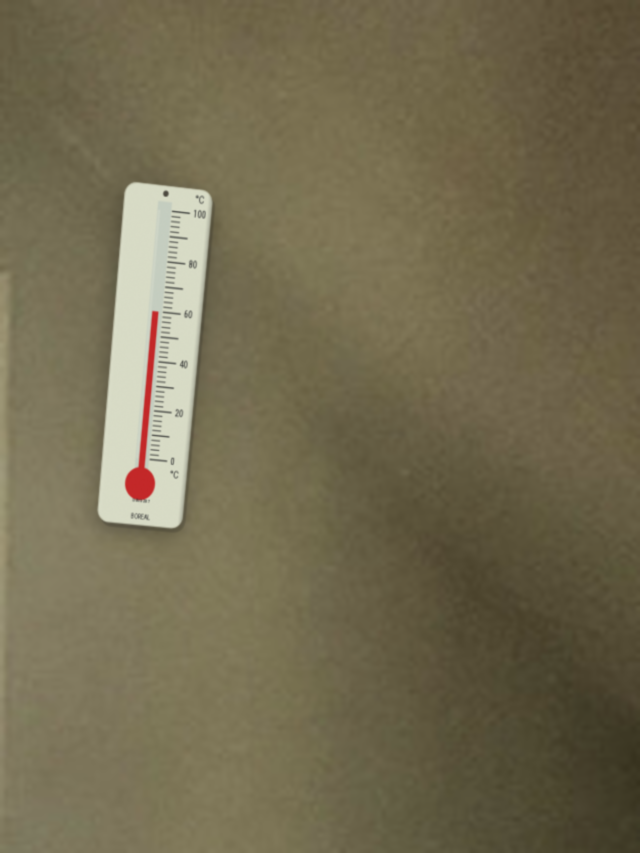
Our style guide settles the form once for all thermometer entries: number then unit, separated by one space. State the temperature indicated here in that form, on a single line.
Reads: 60 °C
